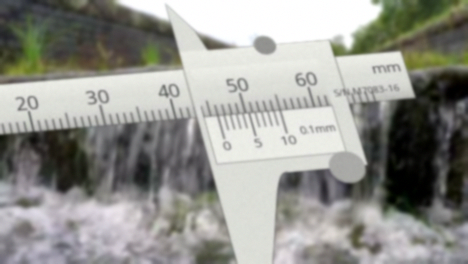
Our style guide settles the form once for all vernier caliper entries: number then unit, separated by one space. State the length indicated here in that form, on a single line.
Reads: 46.0 mm
